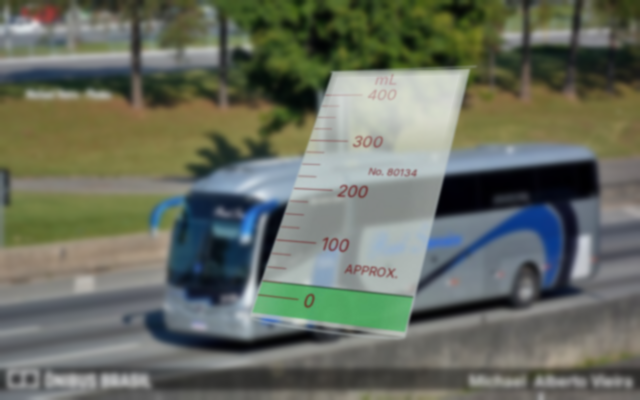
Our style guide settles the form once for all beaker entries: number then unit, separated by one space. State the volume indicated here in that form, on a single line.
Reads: 25 mL
